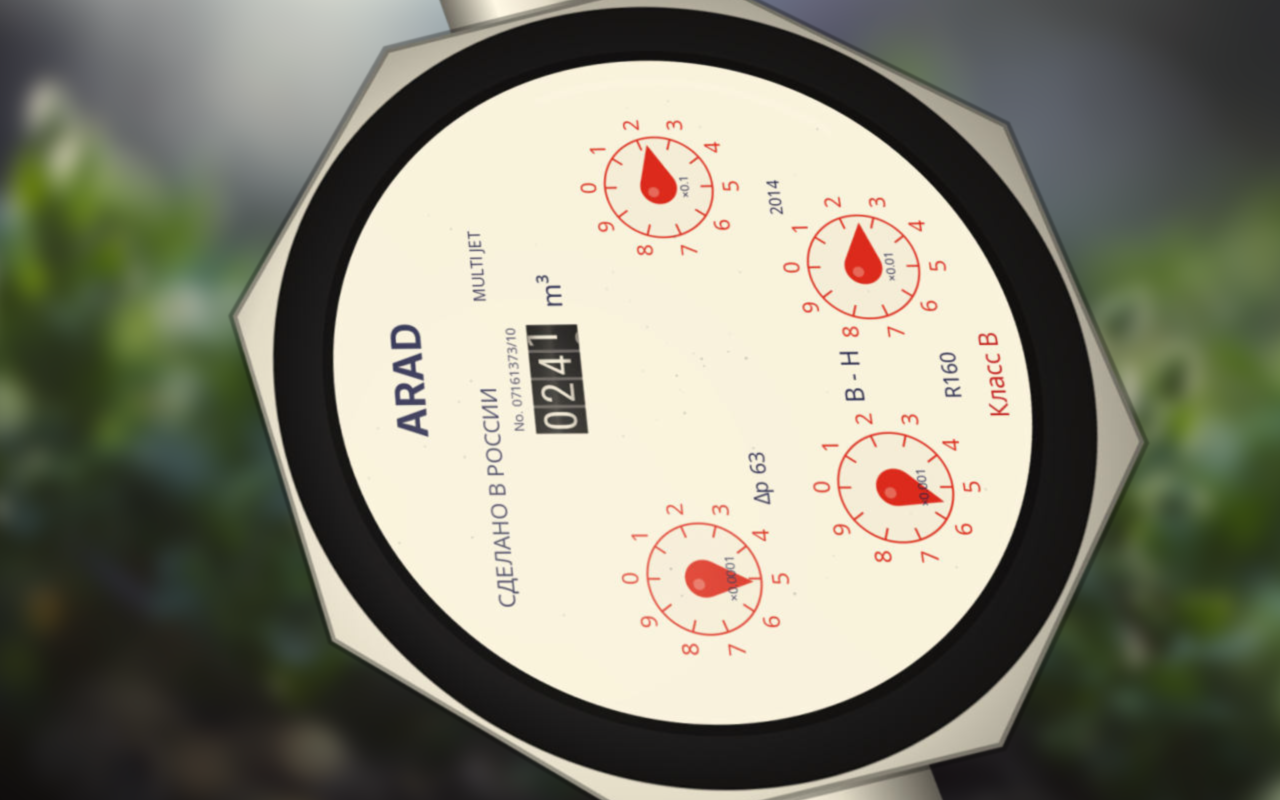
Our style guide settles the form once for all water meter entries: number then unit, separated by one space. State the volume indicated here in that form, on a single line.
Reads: 241.2255 m³
